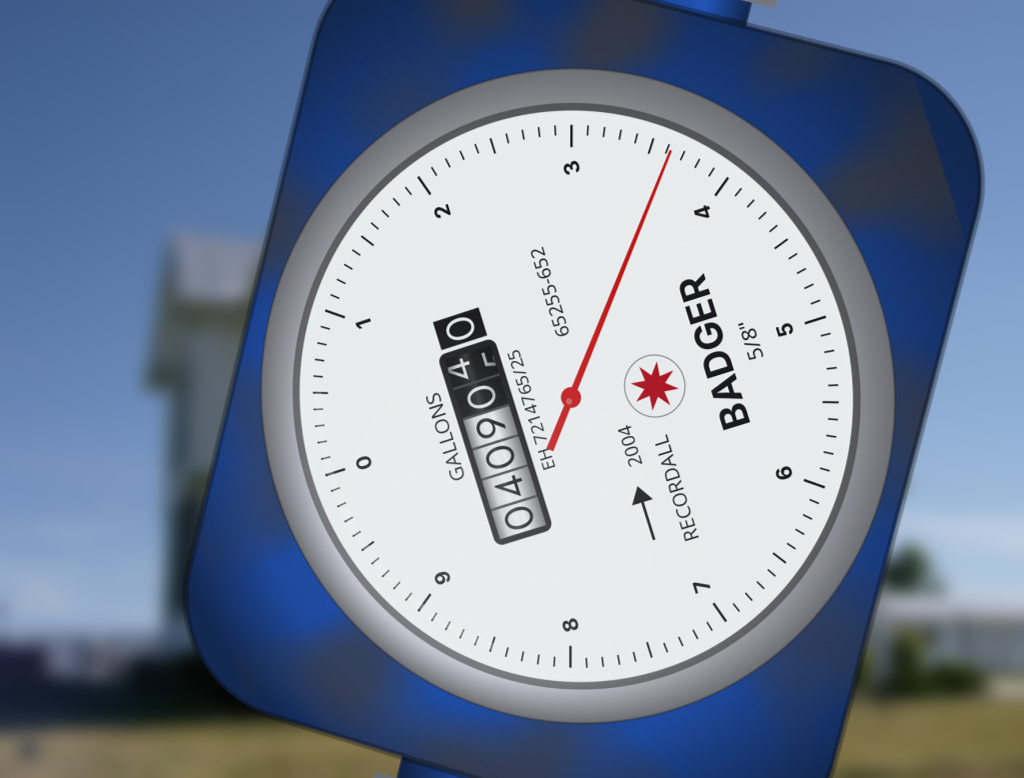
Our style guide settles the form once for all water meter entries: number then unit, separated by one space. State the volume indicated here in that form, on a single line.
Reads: 409043.6 gal
